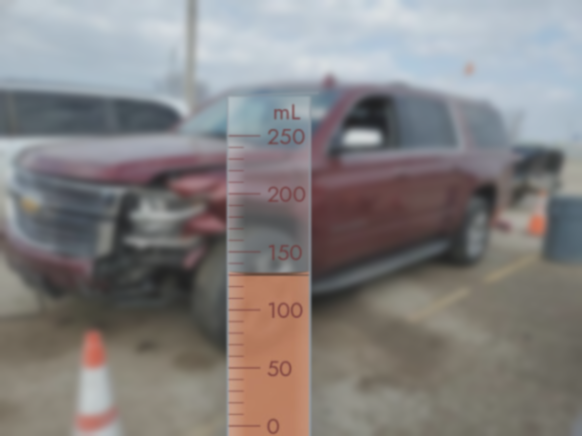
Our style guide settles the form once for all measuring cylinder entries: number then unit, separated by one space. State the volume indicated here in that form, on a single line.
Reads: 130 mL
